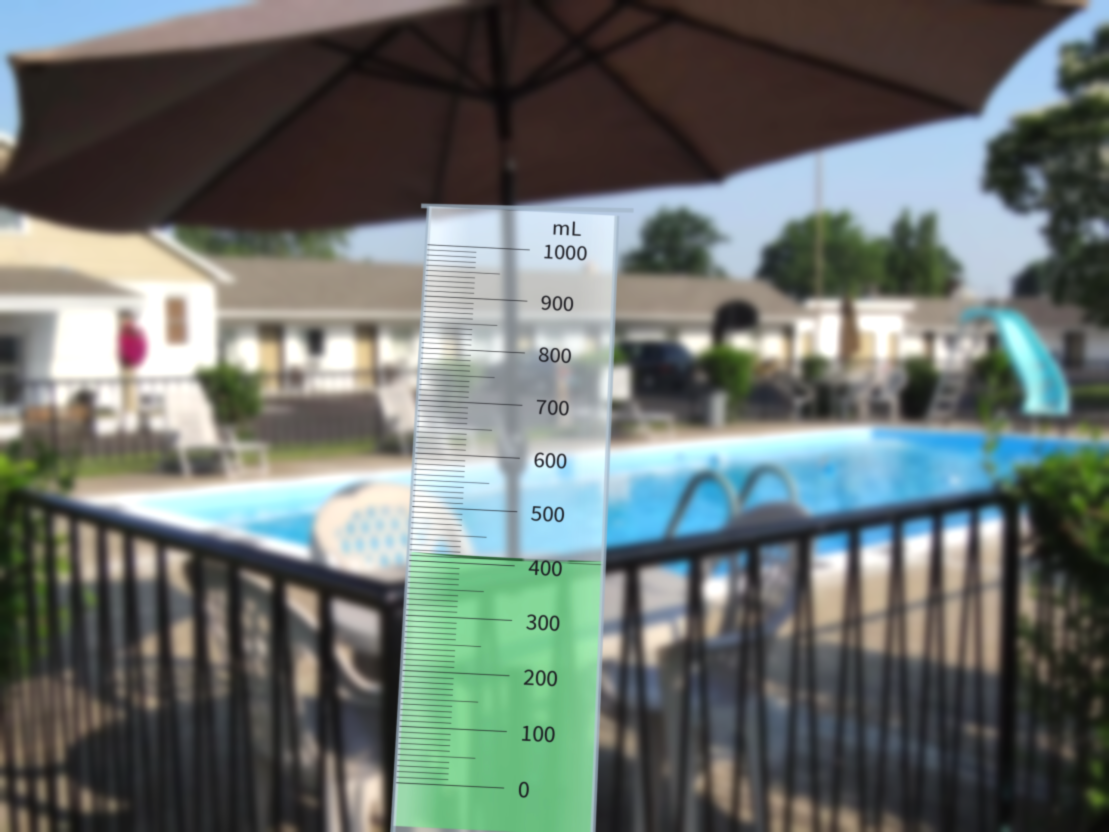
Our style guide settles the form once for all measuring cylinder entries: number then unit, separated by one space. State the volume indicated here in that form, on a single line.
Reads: 410 mL
